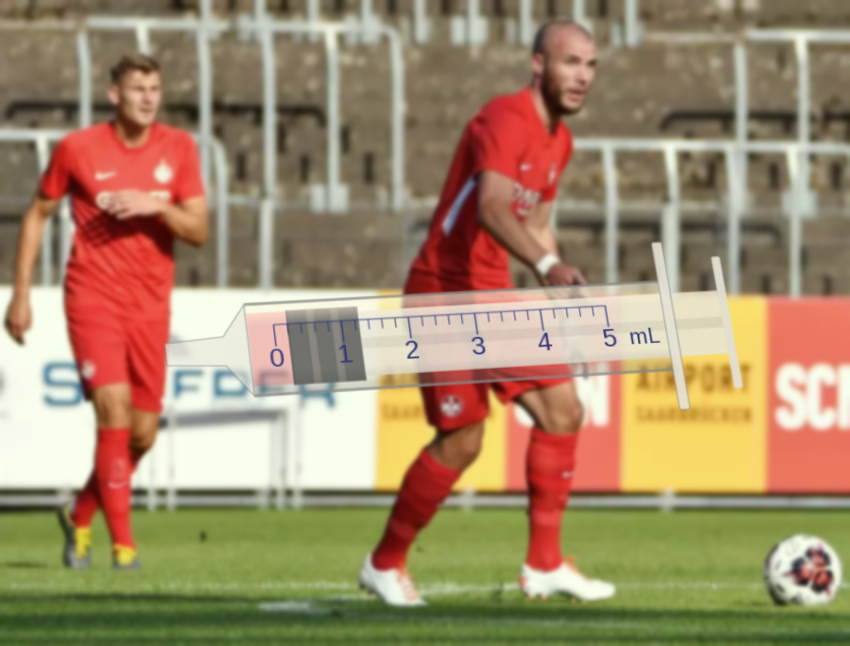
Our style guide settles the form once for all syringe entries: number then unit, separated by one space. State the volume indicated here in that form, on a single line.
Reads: 0.2 mL
